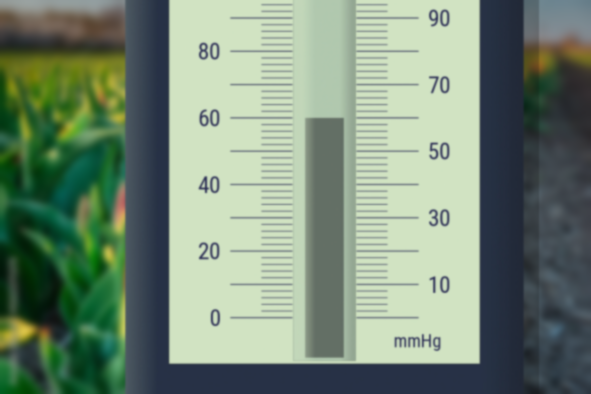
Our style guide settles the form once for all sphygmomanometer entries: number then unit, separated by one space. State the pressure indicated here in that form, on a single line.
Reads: 60 mmHg
